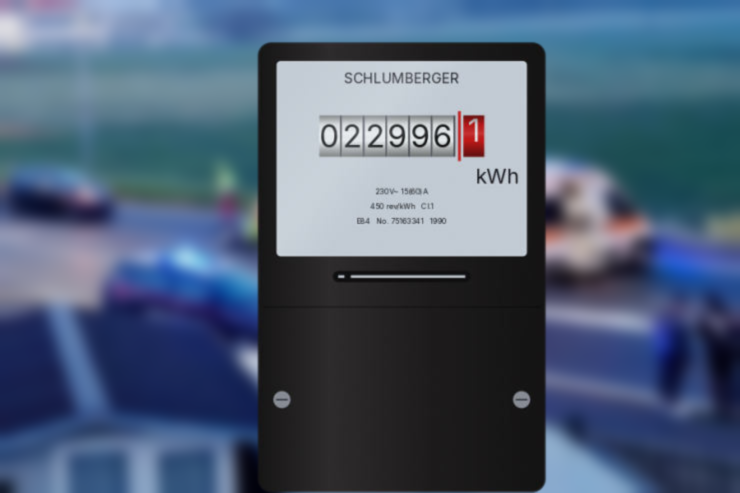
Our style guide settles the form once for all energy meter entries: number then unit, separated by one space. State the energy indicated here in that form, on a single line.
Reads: 22996.1 kWh
